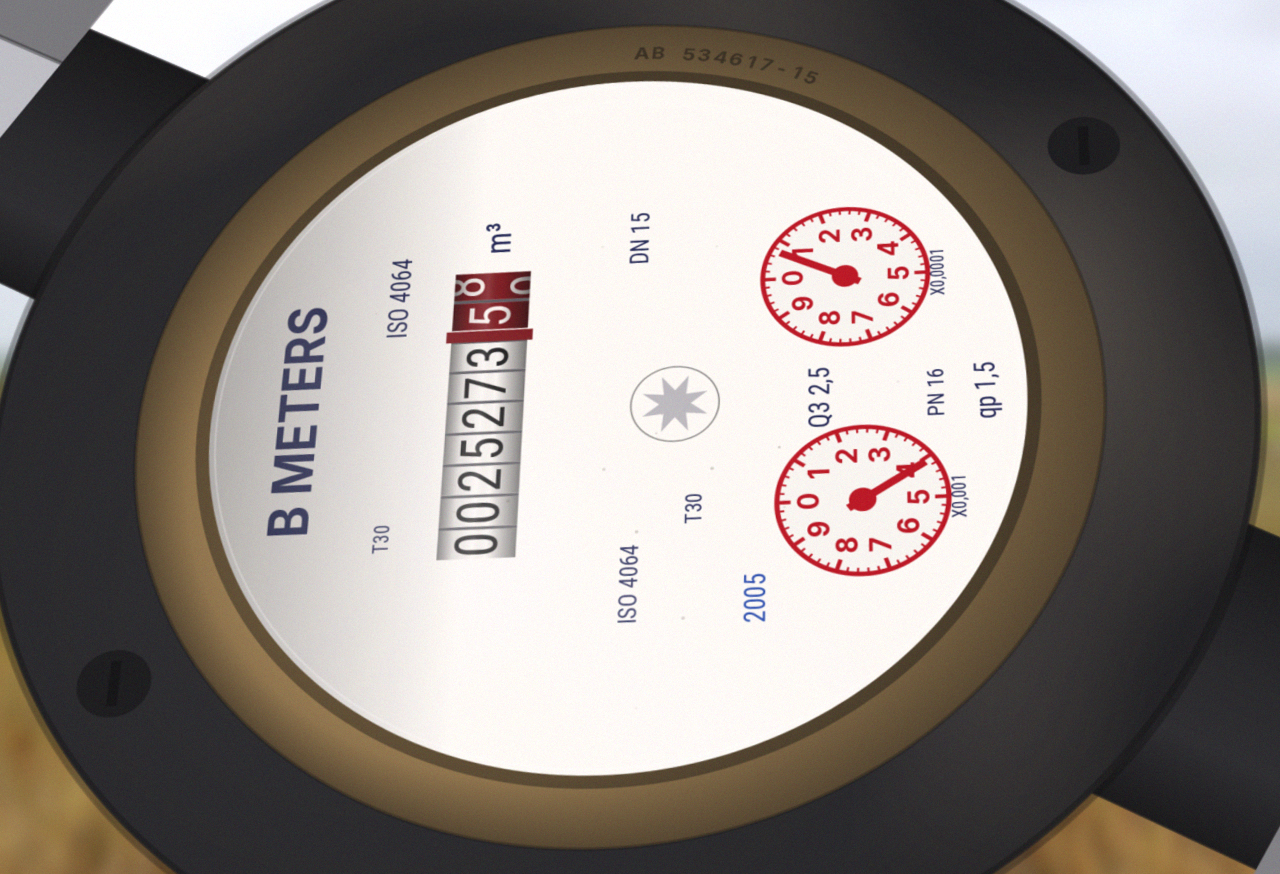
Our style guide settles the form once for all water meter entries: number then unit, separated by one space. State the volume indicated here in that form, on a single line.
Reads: 25273.5840 m³
